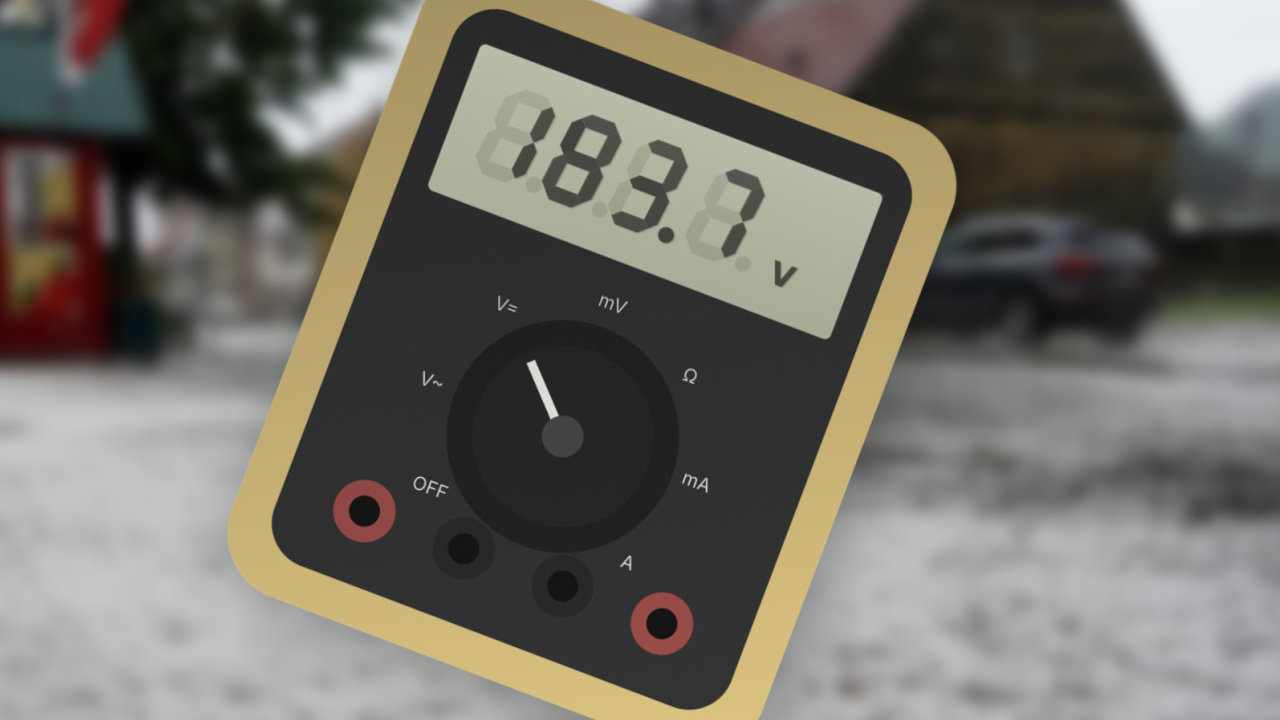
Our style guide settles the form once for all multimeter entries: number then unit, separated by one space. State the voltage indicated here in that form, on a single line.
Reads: 183.7 V
